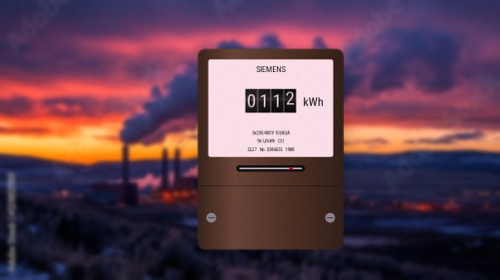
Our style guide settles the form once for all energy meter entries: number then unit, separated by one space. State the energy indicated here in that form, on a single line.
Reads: 112 kWh
